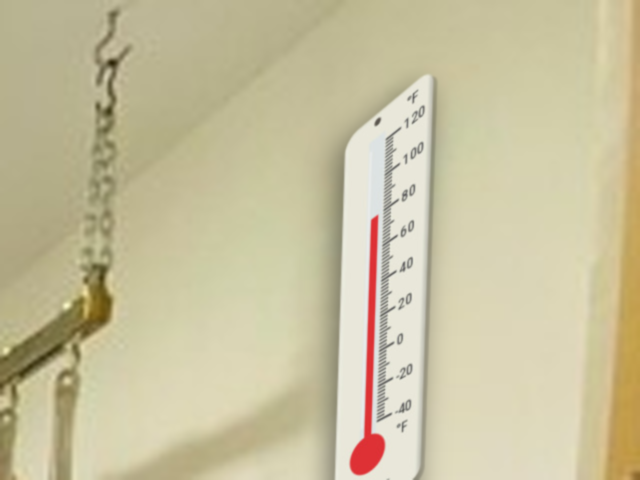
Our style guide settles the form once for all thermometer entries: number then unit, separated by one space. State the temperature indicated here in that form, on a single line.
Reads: 80 °F
